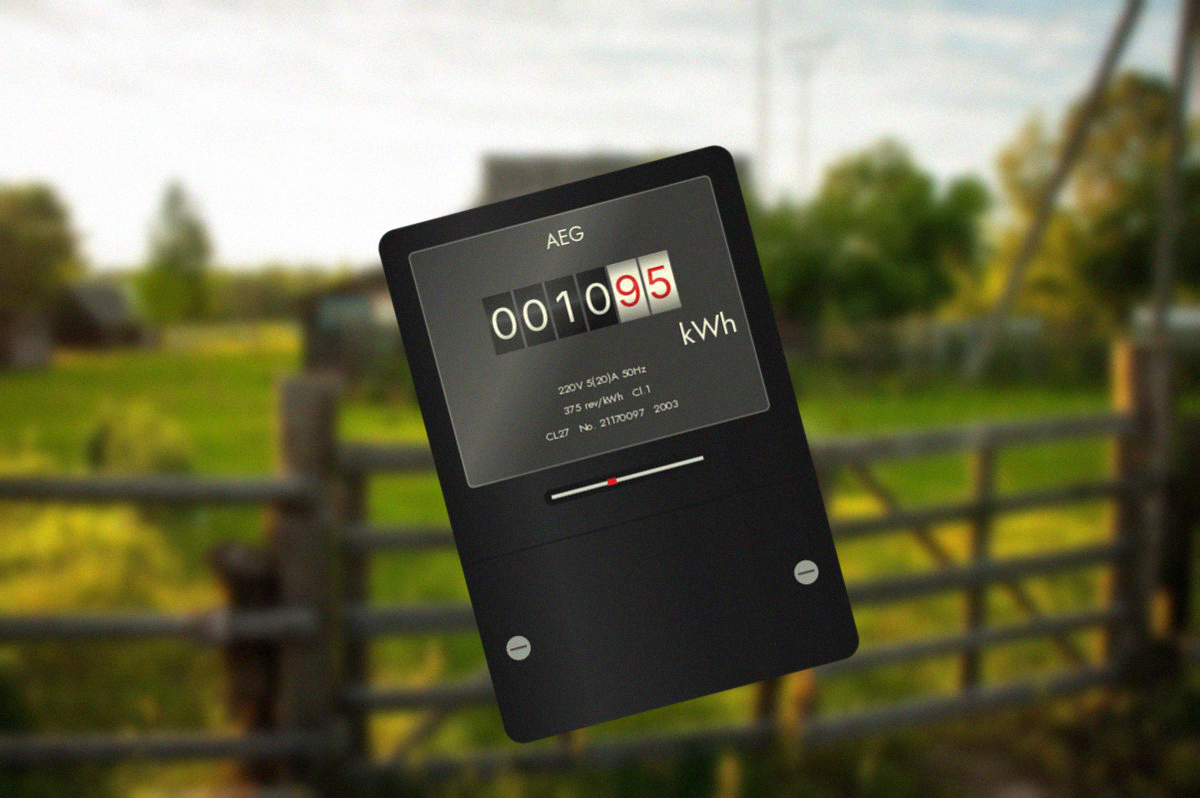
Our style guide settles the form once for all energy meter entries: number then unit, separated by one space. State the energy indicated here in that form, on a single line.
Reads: 10.95 kWh
